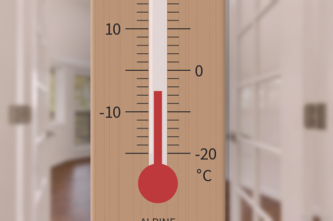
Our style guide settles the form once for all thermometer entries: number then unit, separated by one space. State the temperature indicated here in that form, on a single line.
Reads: -5 °C
